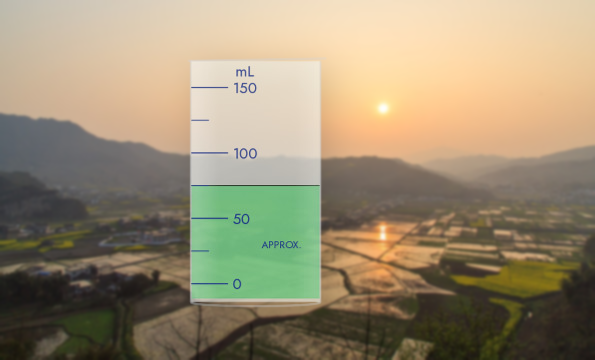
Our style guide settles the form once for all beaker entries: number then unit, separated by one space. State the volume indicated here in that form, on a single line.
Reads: 75 mL
